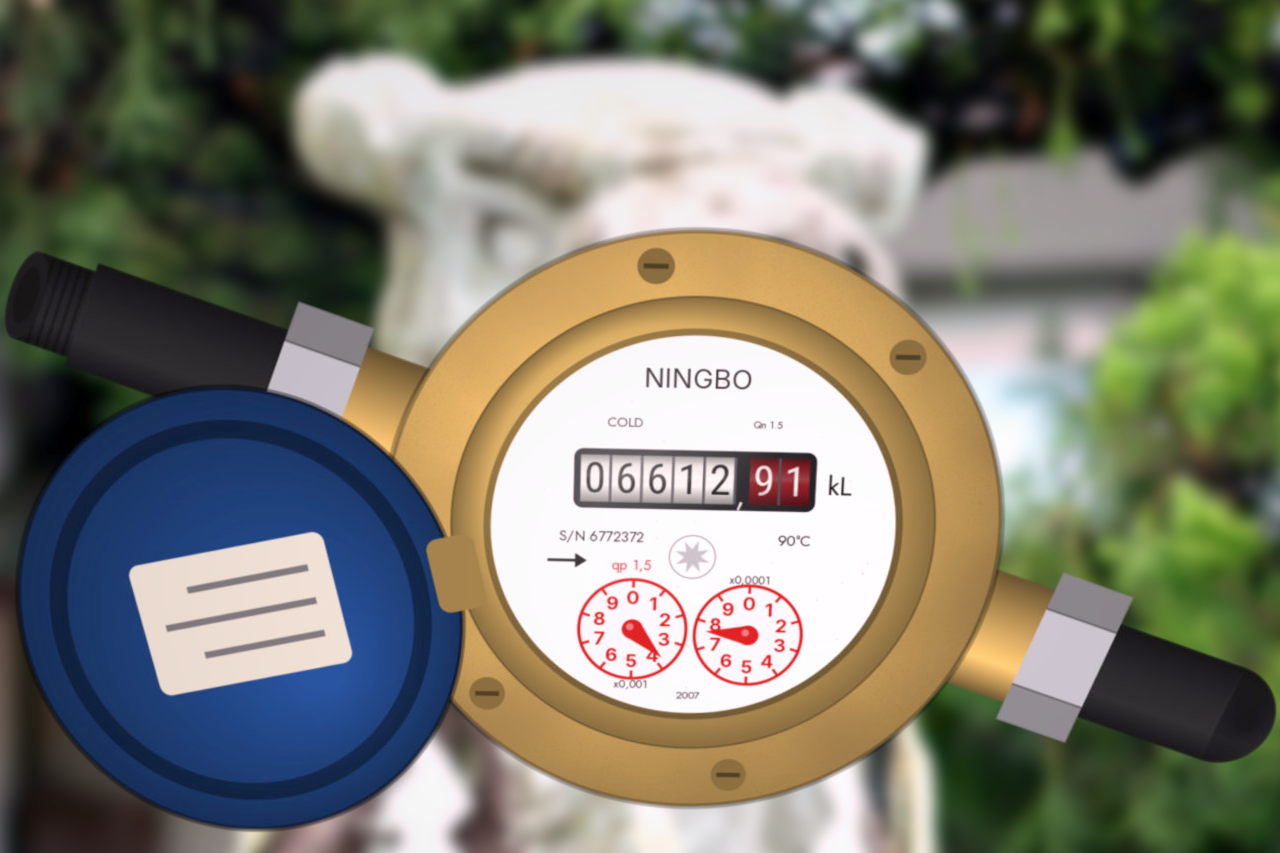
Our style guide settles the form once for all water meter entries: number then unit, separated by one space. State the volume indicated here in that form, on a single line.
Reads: 6612.9137 kL
